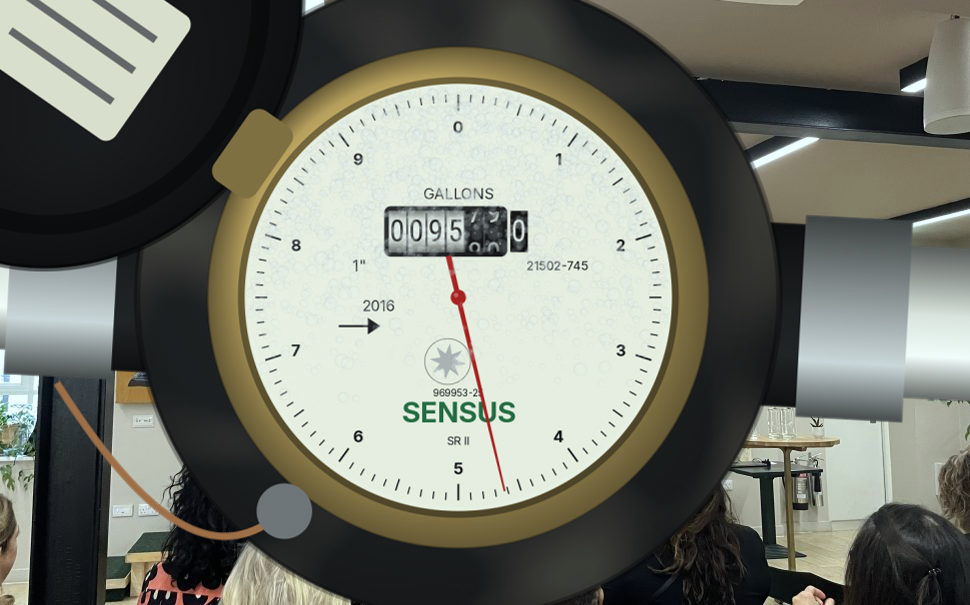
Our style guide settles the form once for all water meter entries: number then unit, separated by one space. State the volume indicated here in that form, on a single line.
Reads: 95794.6 gal
